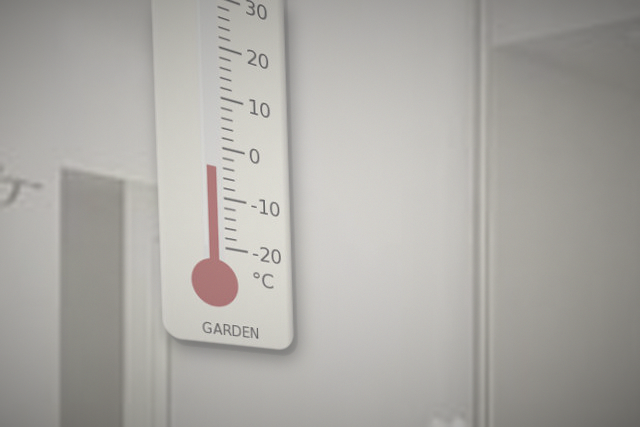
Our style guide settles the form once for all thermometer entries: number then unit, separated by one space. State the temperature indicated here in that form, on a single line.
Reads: -4 °C
